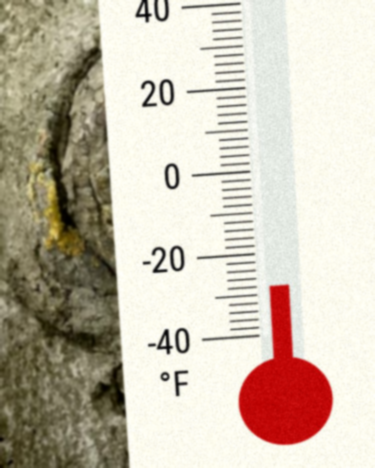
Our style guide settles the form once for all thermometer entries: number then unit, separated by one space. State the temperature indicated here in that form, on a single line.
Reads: -28 °F
